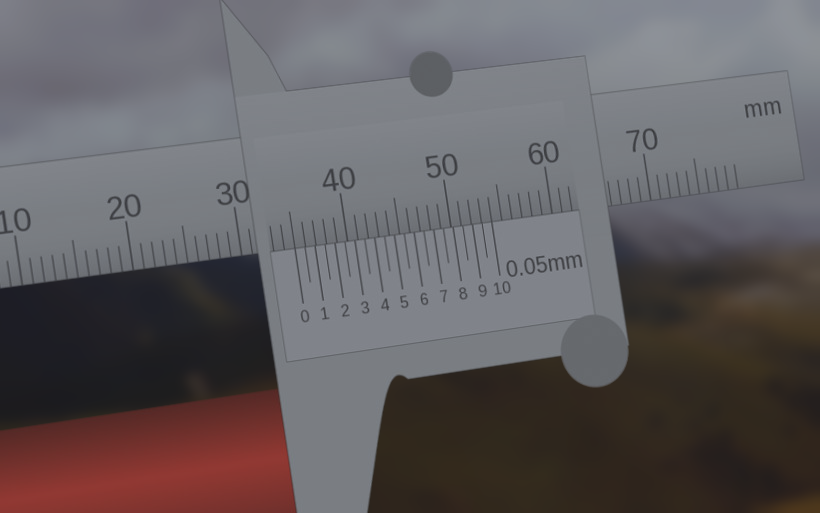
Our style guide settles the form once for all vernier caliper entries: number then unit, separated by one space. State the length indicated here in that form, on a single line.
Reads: 35.0 mm
